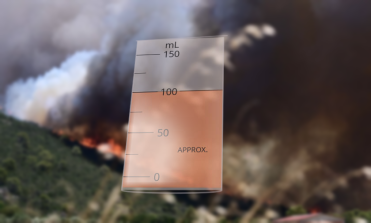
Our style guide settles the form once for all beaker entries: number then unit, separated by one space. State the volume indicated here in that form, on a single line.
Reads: 100 mL
